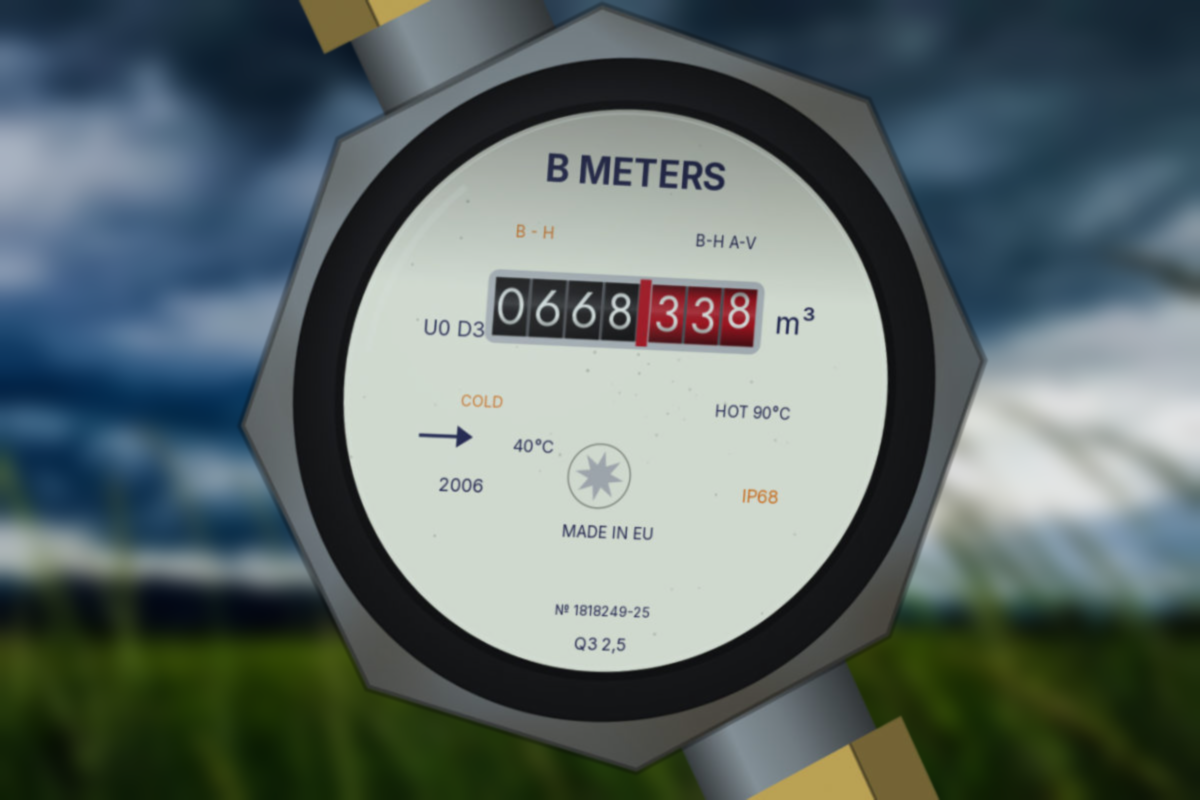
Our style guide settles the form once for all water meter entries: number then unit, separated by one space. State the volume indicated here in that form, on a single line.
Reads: 668.338 m³
